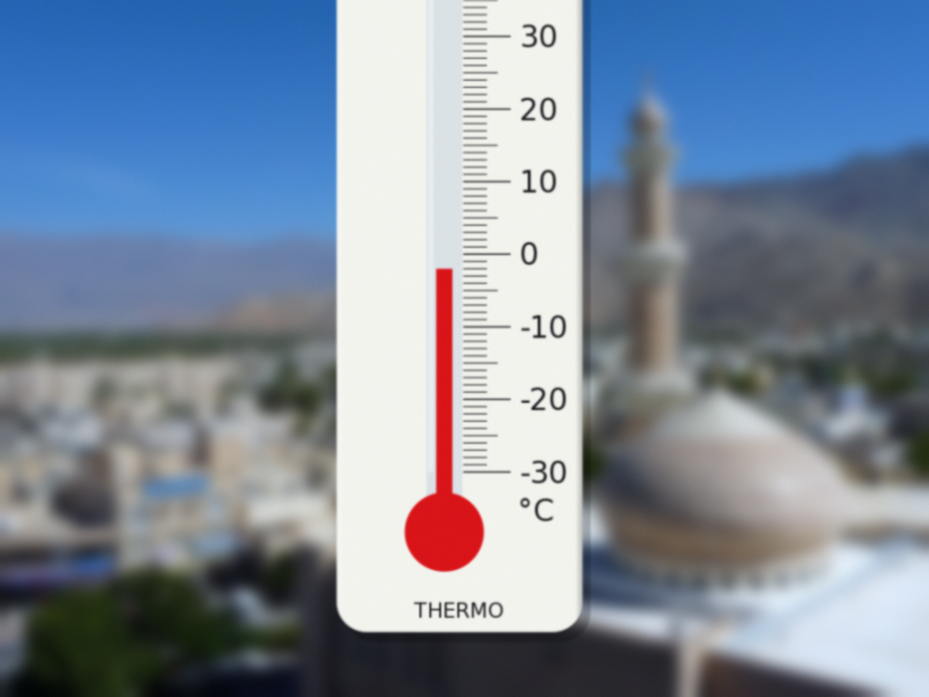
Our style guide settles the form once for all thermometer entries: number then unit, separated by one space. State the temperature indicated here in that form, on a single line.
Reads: -2 °C
